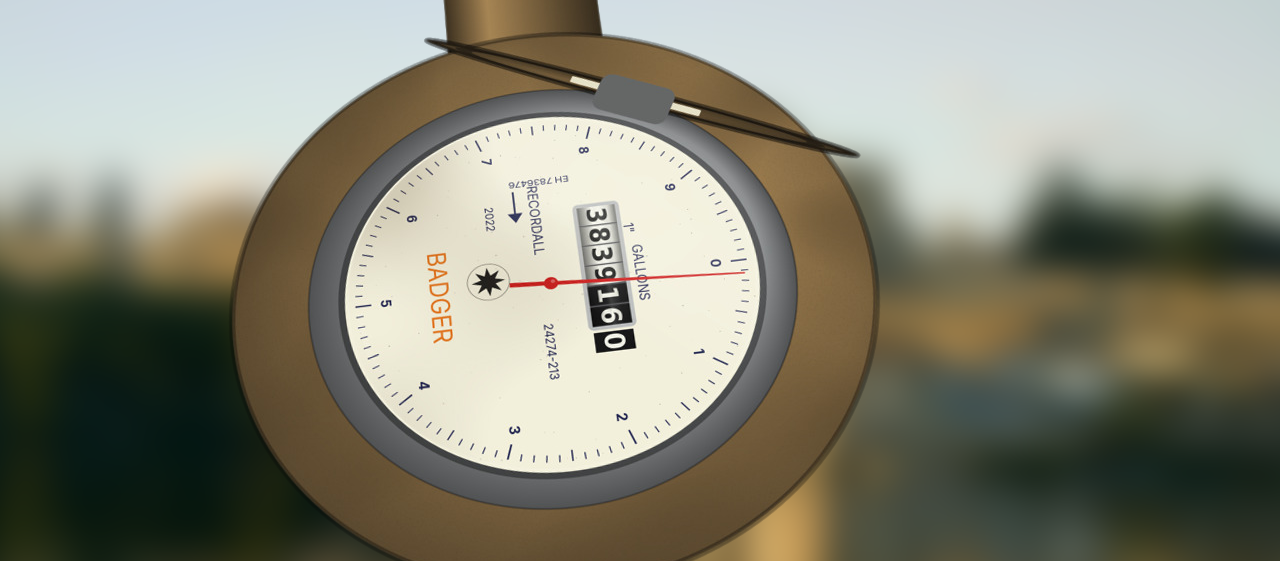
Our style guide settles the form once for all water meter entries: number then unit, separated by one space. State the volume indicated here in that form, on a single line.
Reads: 3839160.1 gal
